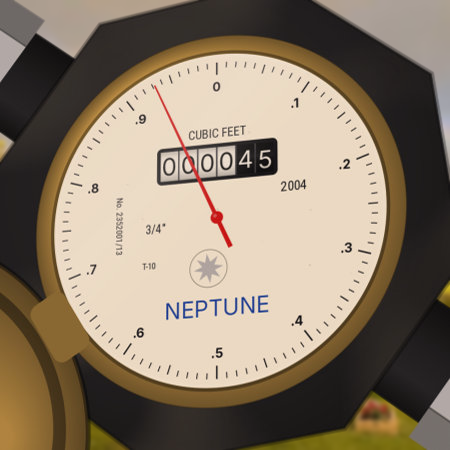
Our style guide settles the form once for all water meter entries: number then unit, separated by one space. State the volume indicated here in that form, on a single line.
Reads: 44.93 ft³
